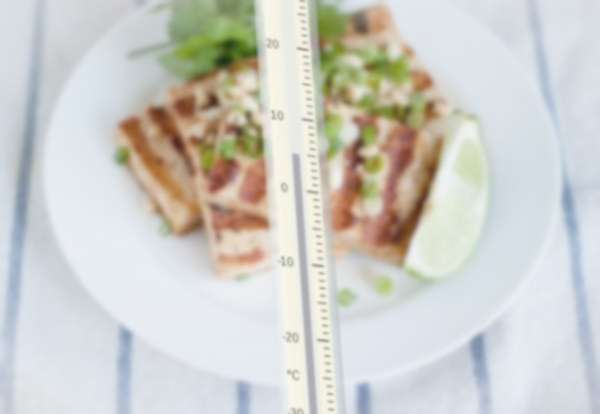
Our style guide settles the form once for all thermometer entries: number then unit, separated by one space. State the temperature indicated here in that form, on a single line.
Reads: 5 °C
